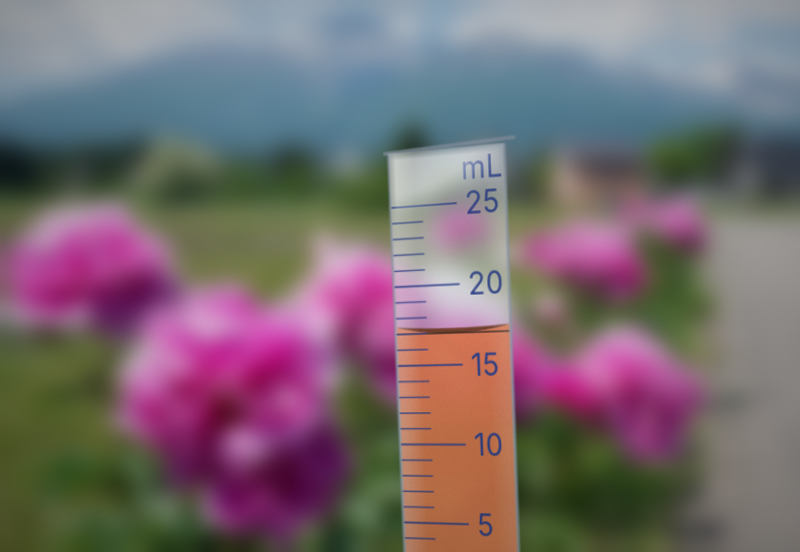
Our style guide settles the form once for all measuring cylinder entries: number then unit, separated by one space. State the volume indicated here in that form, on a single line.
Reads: 17 mL
